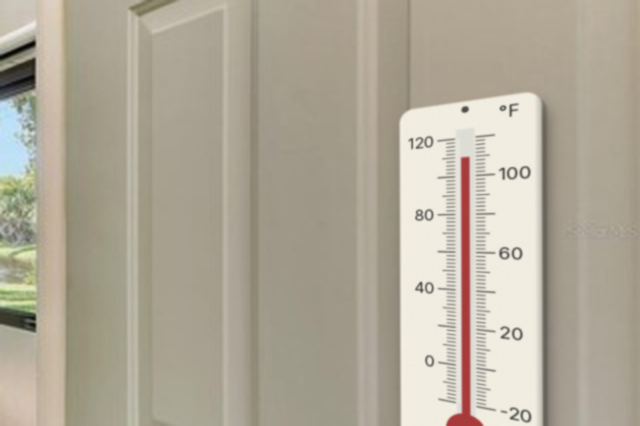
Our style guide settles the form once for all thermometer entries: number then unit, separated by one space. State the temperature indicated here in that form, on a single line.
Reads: 110 °F
